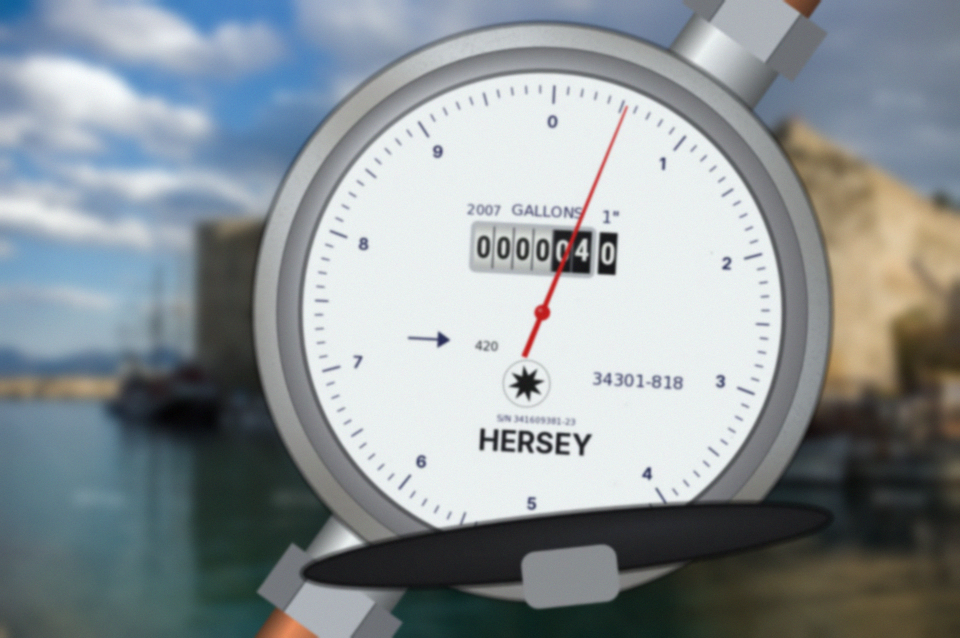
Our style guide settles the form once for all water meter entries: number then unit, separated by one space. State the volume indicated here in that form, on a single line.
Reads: 40.5 gal
